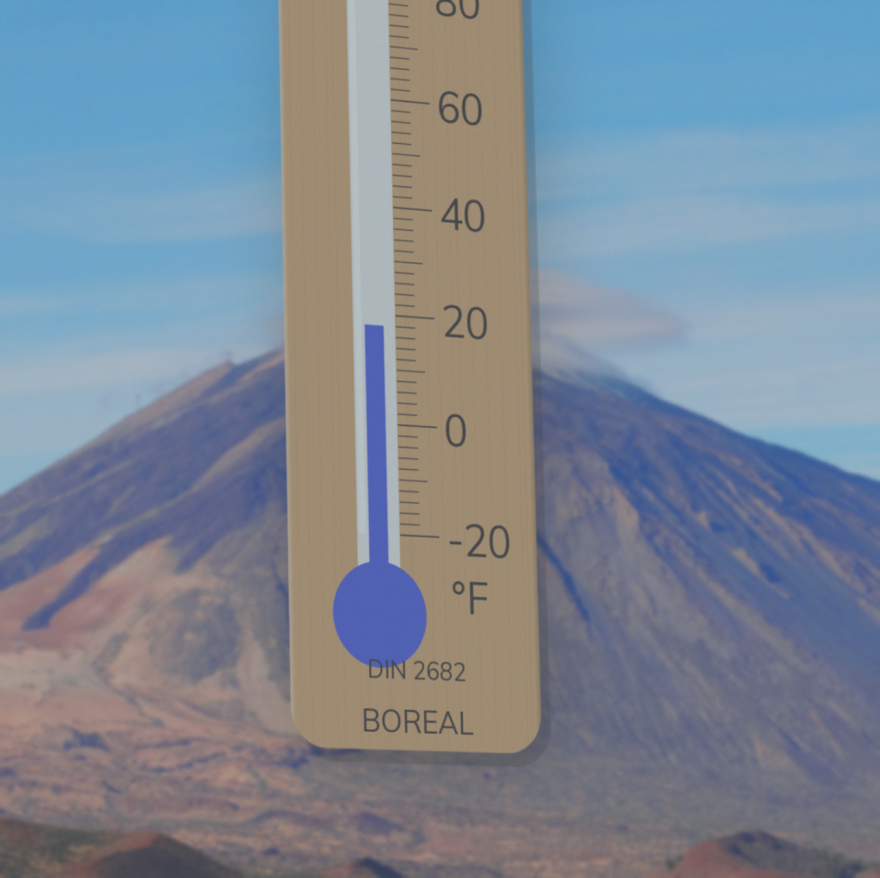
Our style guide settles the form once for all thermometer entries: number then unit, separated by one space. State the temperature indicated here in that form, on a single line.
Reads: 18 °F
